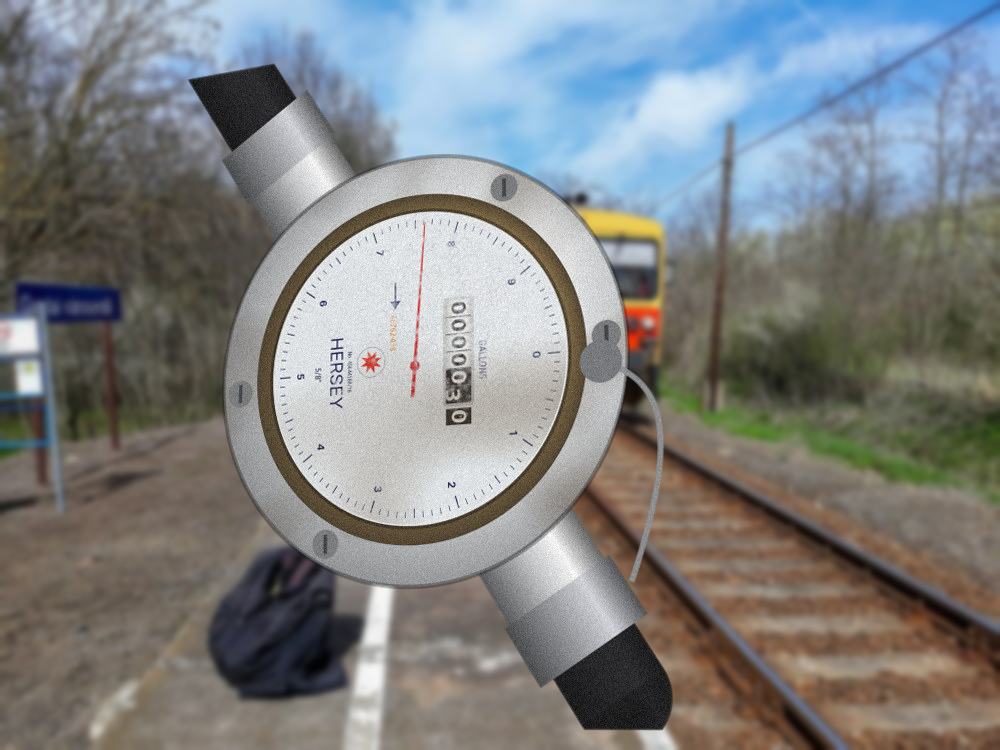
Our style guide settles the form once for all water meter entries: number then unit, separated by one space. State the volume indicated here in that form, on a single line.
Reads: 27.6 gal
